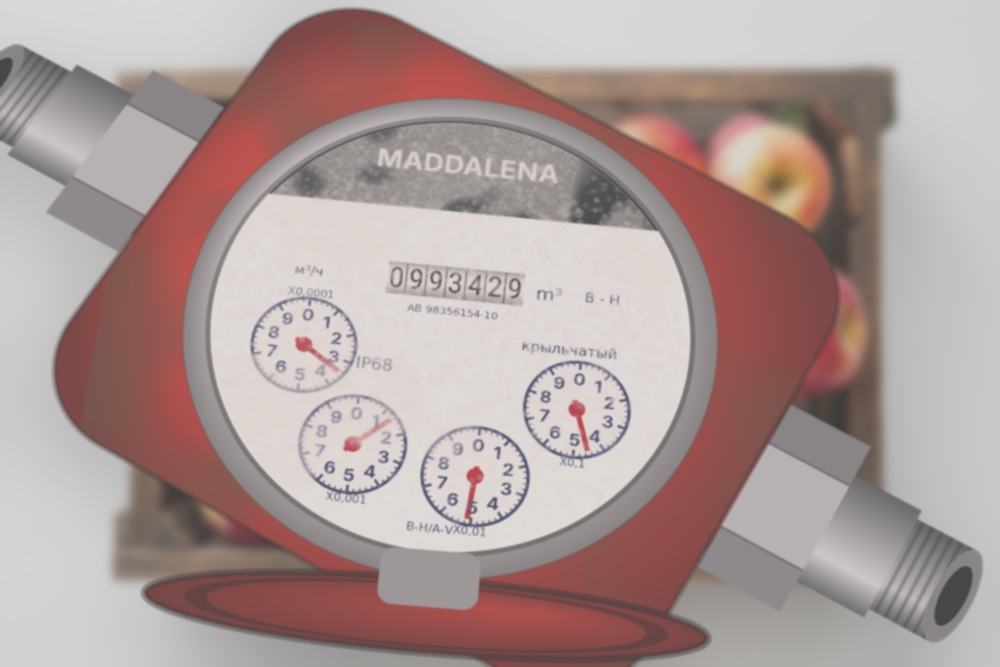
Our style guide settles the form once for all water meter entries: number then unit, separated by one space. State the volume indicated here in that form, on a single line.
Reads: 993429.4513 m³
